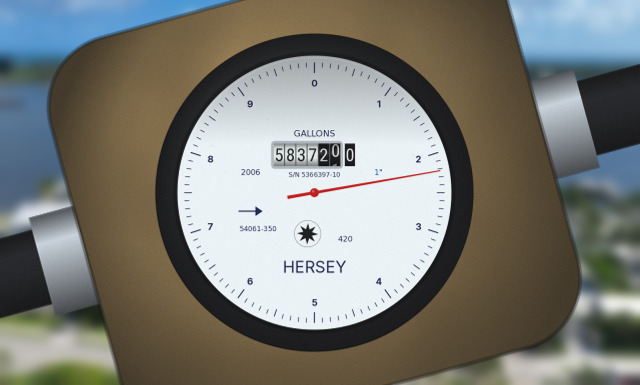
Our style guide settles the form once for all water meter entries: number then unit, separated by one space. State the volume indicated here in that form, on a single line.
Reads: 5837202.2 gal
